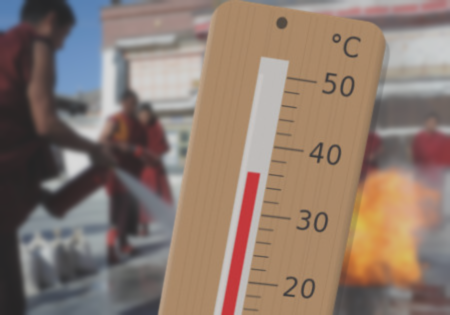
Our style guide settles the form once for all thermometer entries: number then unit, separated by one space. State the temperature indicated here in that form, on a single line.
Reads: 36 °C
